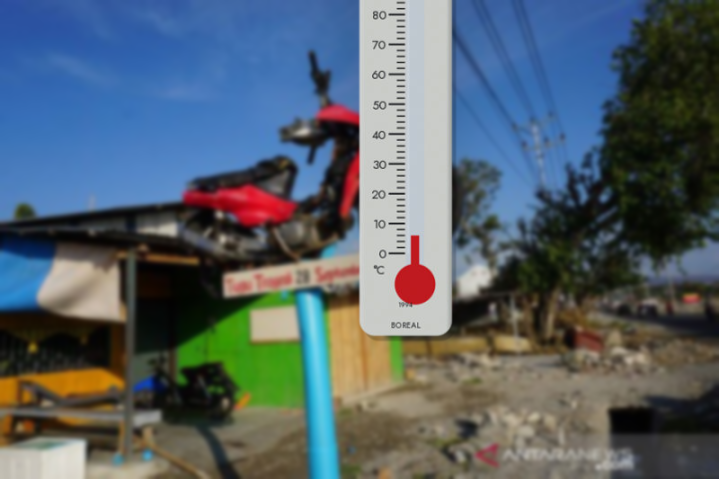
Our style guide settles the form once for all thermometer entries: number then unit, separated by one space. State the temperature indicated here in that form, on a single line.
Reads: 6 °C
